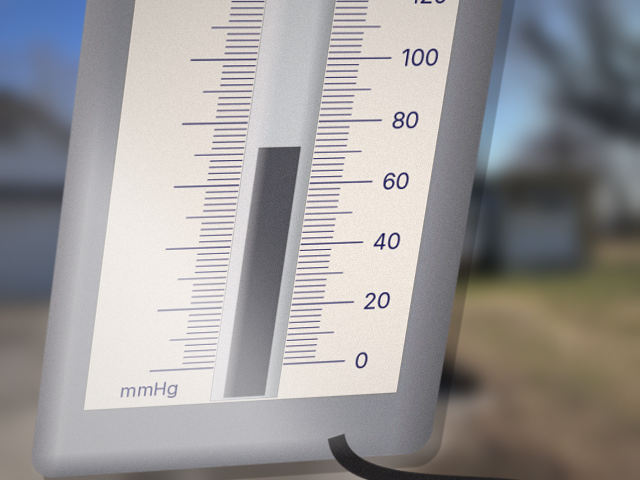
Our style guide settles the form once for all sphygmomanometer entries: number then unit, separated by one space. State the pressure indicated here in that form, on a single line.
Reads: 72 mmHg
